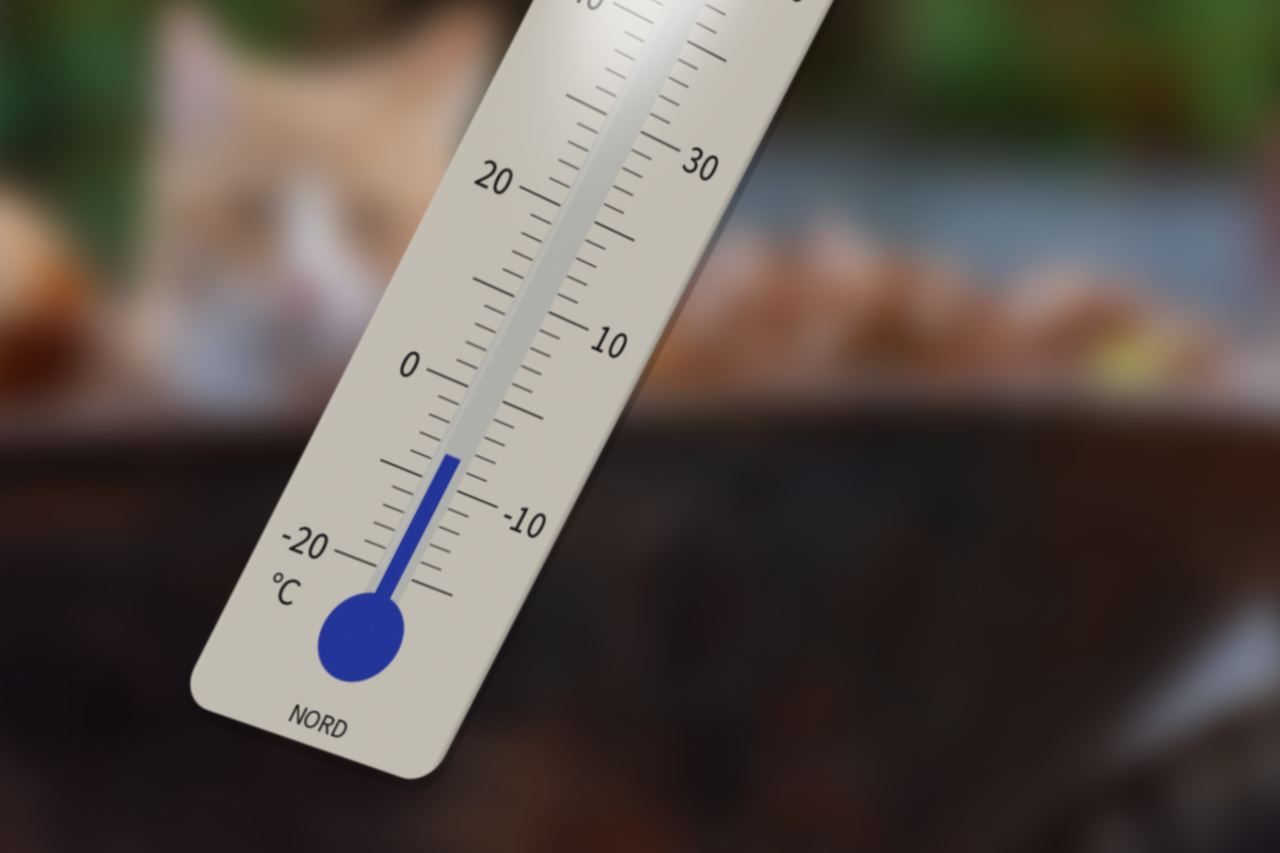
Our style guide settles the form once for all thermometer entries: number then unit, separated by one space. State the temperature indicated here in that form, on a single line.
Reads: -7 °C
